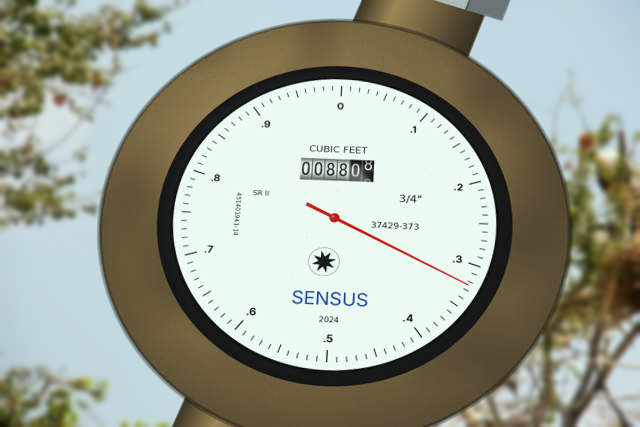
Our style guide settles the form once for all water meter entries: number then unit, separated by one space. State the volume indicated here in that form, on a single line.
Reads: 8808.32 ft³
